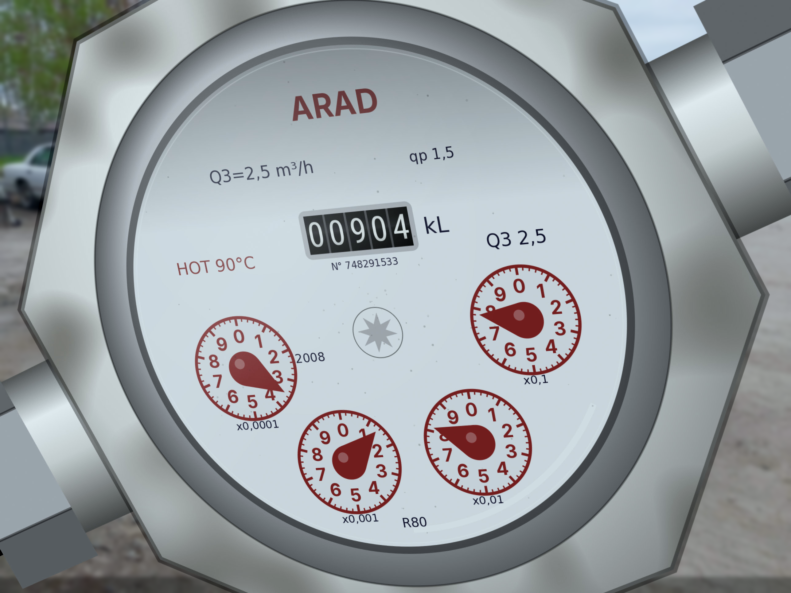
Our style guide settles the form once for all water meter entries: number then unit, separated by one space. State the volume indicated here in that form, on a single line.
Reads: 904.7813 kL
